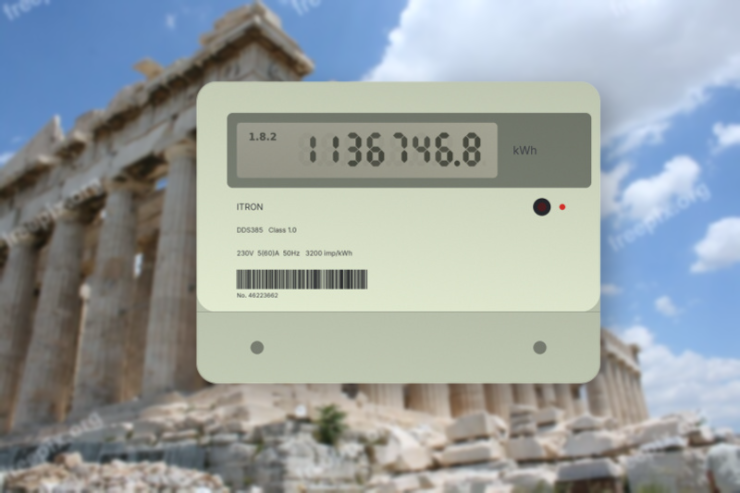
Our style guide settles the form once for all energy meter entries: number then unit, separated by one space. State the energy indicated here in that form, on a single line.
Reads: 1136746.8 kWh
